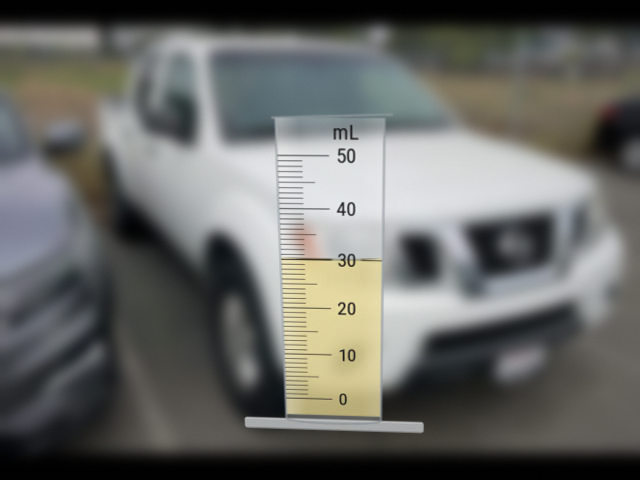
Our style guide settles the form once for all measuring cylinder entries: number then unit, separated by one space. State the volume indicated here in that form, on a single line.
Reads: 30 mL
